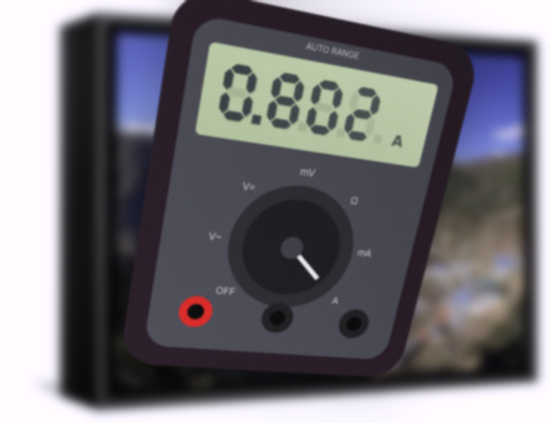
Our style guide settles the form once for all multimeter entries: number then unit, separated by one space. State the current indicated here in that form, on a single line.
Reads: 0.802 A
